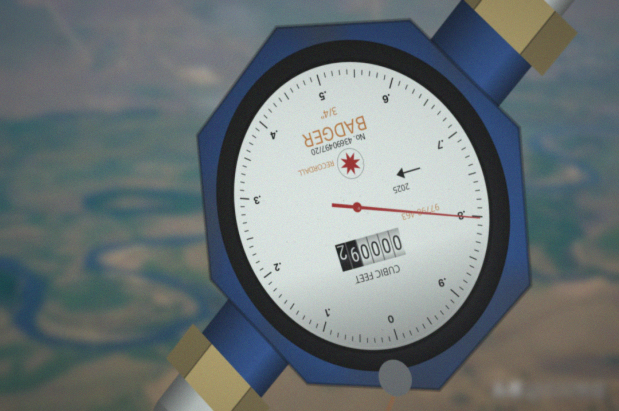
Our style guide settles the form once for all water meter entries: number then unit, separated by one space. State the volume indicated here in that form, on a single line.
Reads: 91.80 ft³
